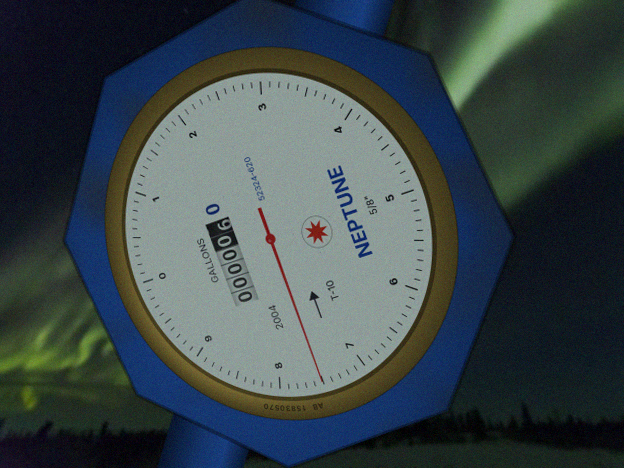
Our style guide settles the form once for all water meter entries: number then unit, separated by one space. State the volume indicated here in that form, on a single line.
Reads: 57.5 gal
